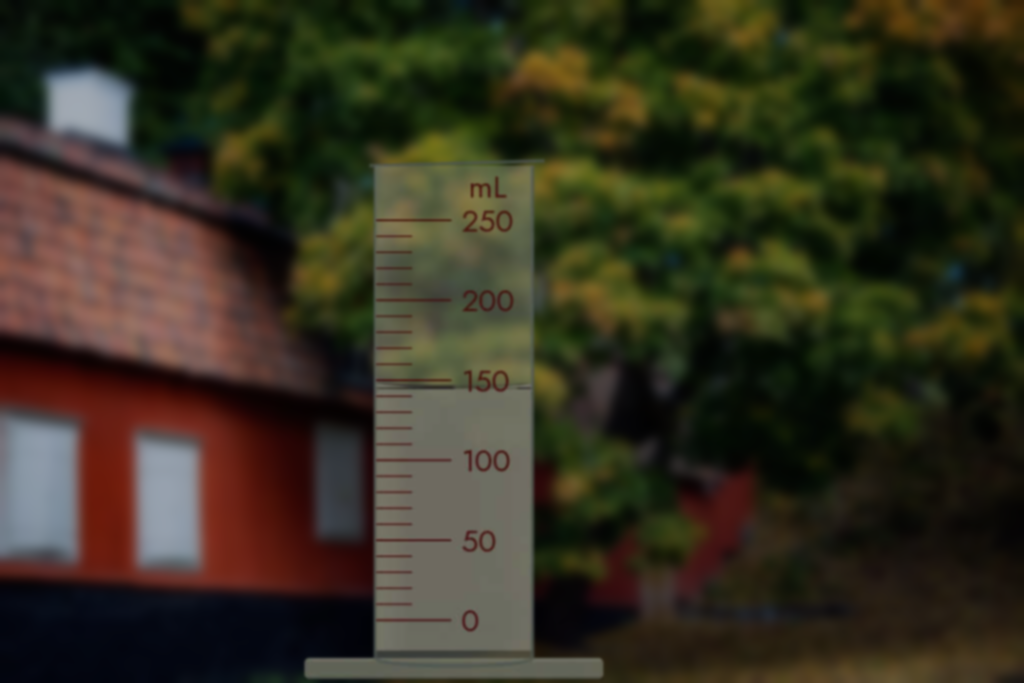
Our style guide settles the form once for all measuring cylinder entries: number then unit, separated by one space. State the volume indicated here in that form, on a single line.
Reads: 145 mL
